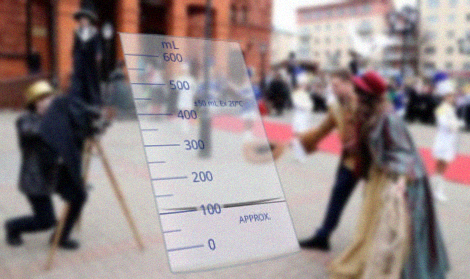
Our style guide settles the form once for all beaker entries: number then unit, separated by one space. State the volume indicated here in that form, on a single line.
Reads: 100 mL
